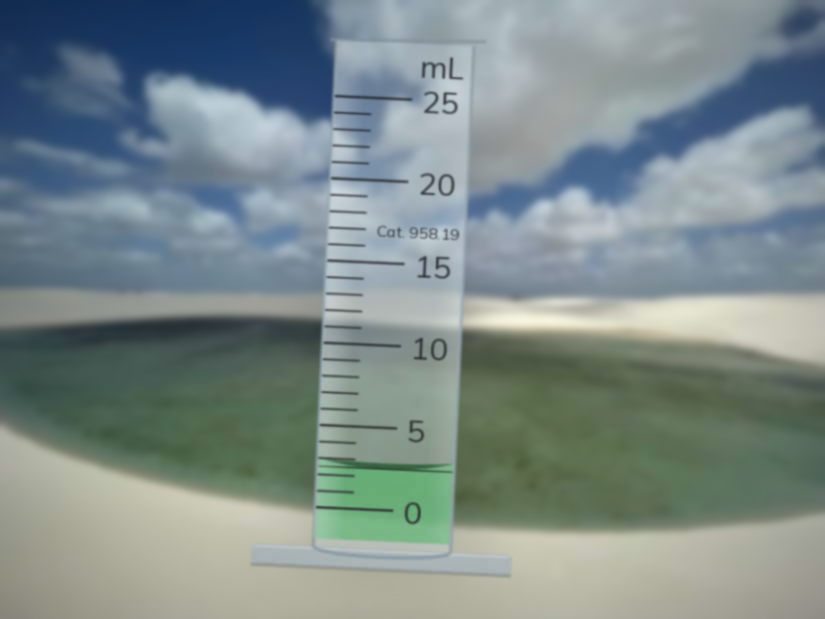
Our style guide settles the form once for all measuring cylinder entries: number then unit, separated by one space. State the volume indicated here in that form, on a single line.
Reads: 2.5 mL
